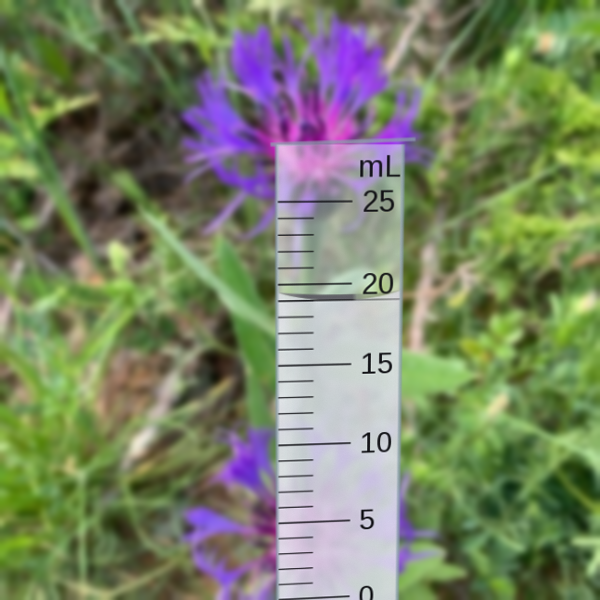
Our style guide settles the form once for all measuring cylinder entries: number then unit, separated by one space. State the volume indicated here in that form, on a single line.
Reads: 19 mL
